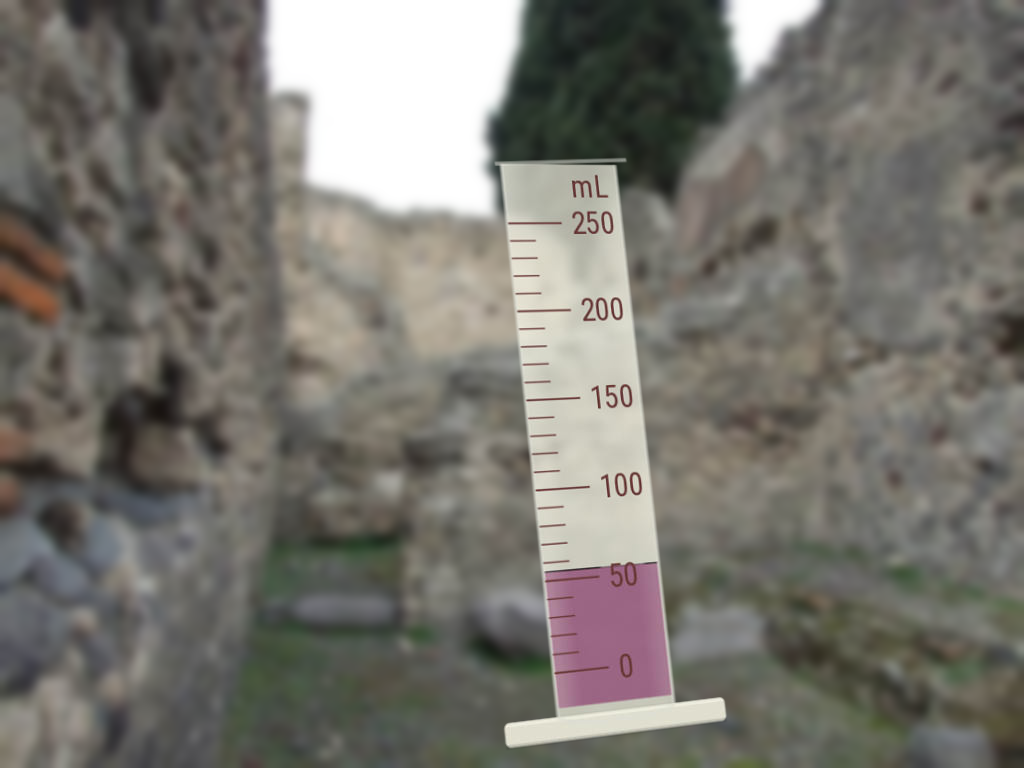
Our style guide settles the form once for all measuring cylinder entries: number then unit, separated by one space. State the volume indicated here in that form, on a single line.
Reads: 55 mL
